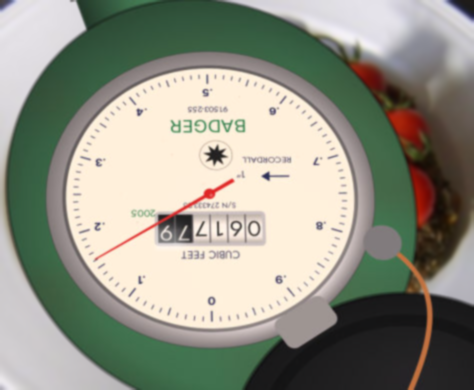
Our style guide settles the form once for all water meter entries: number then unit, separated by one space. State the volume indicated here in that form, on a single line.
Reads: 61779.16 ft³
